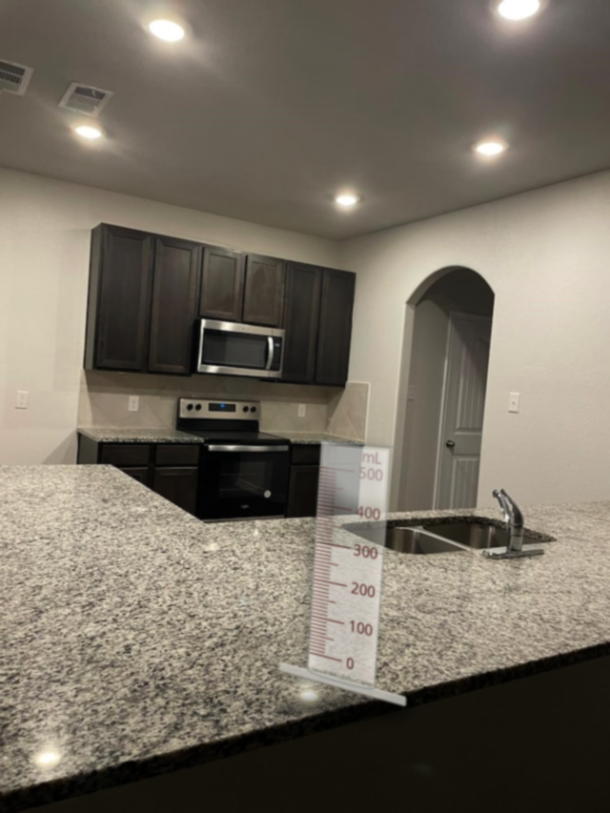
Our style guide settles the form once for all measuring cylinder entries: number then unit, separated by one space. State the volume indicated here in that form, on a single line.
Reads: 300 mL
